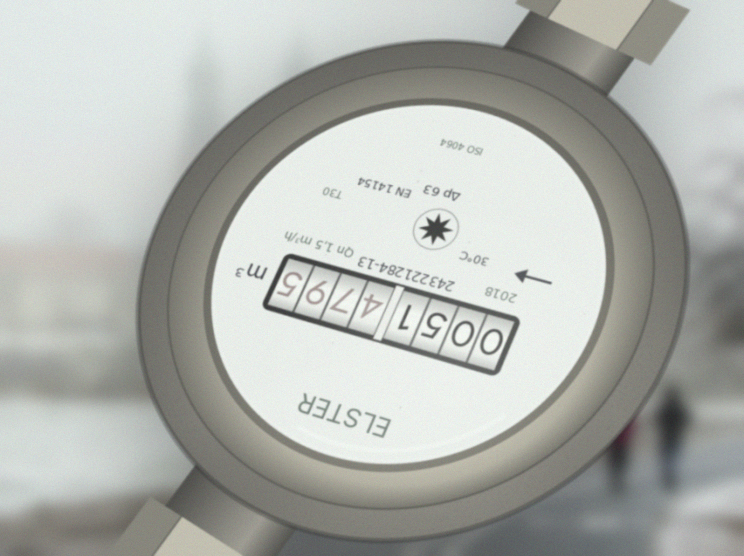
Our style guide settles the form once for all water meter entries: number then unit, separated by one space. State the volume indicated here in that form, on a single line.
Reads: 51.4795 m³
